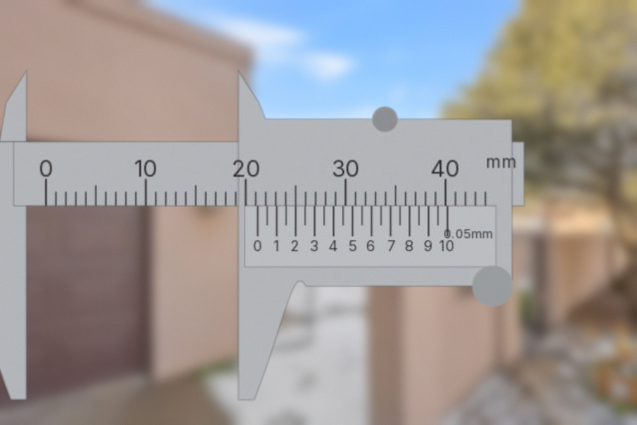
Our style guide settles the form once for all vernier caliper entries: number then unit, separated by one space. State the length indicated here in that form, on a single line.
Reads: 21.2 mm
